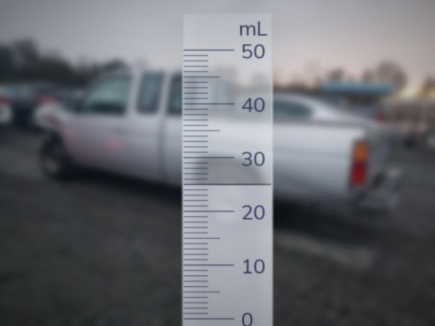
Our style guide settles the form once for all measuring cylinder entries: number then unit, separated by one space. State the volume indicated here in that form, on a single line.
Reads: 25 mL
